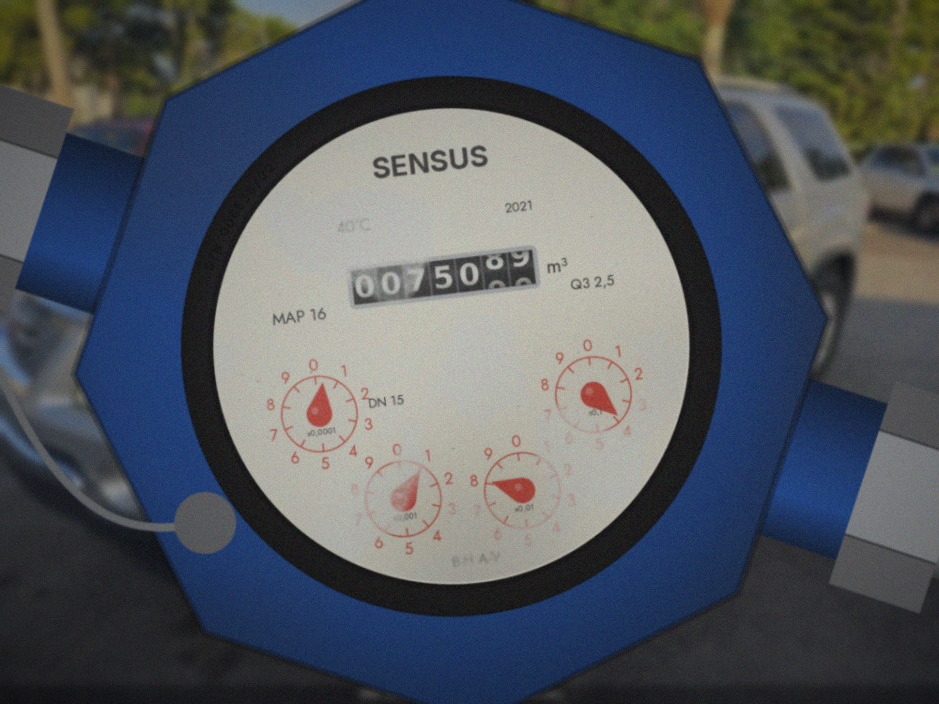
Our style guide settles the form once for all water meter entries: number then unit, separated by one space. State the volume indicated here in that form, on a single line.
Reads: 75089.3810 m³
